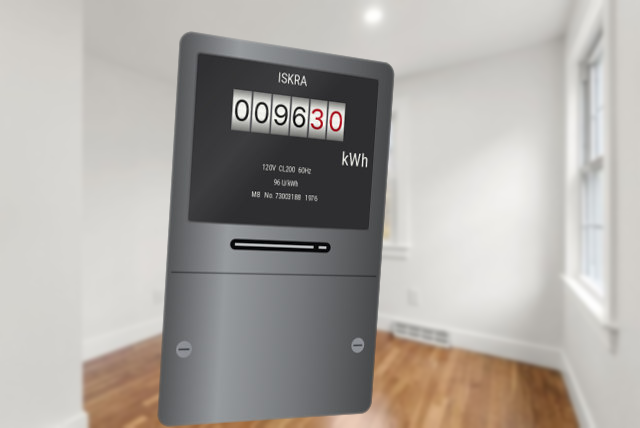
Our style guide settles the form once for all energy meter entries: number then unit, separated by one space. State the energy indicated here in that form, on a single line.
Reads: 96.30 kWh
